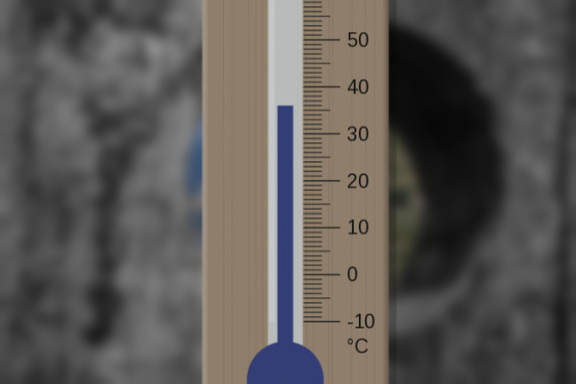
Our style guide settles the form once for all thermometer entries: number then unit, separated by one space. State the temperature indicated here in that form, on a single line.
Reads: 36 °C
